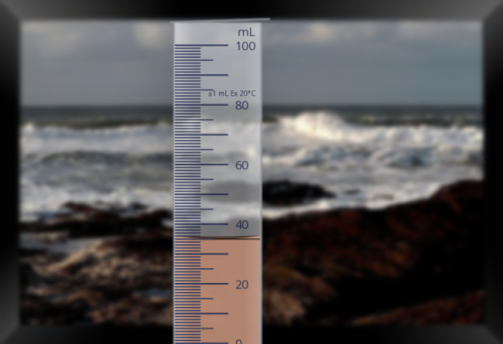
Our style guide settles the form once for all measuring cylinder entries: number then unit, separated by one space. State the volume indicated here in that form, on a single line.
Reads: 35 mL
